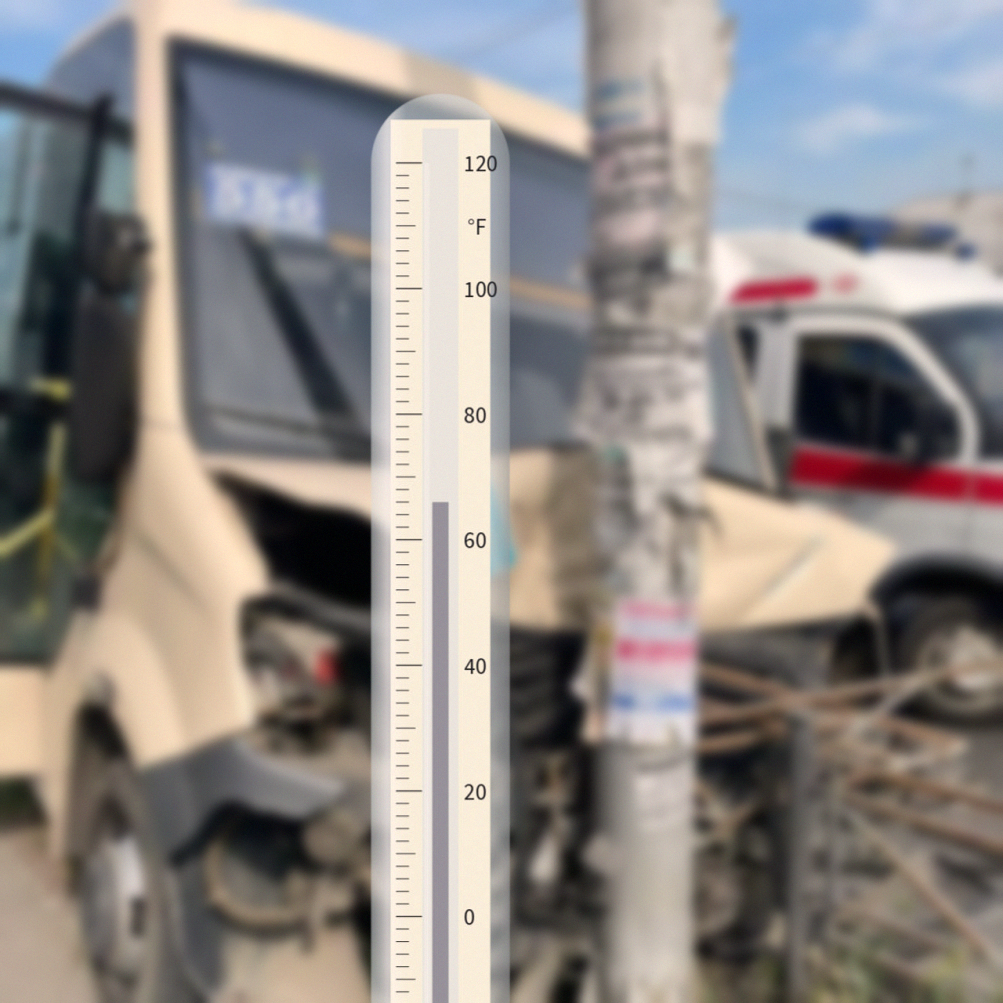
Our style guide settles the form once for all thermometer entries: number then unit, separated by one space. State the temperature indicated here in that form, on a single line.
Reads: 66 °F
